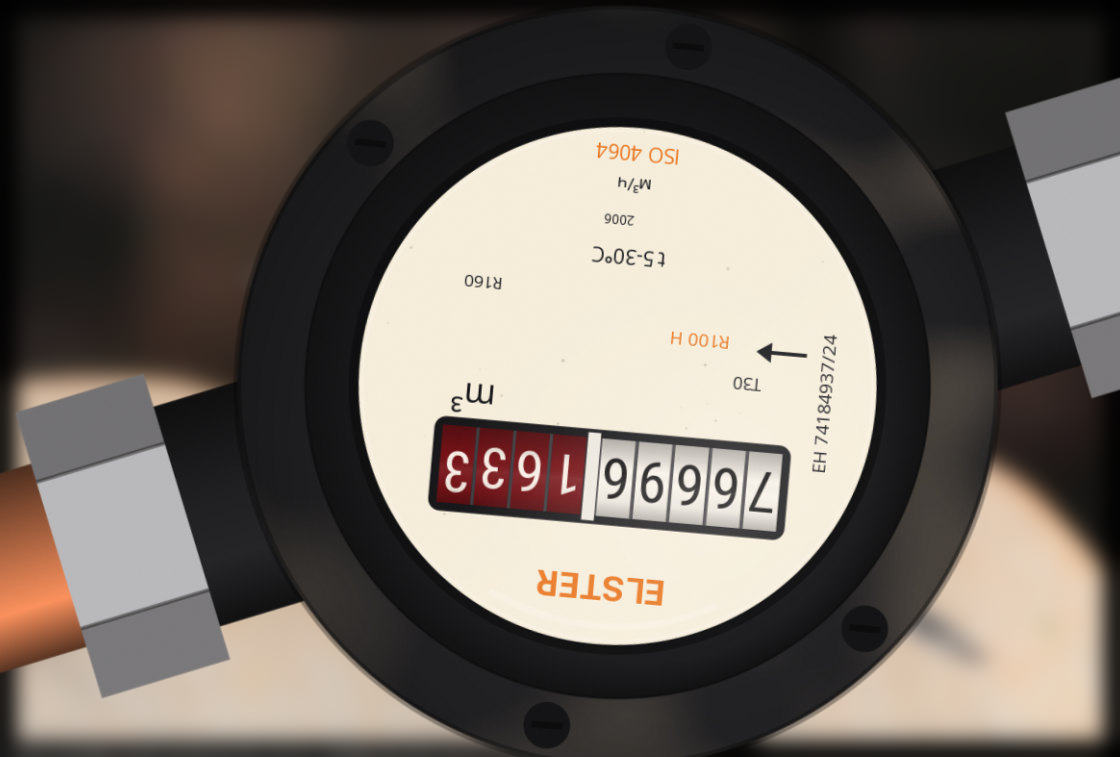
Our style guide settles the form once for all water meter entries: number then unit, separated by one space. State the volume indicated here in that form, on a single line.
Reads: 76696.1633 m³
